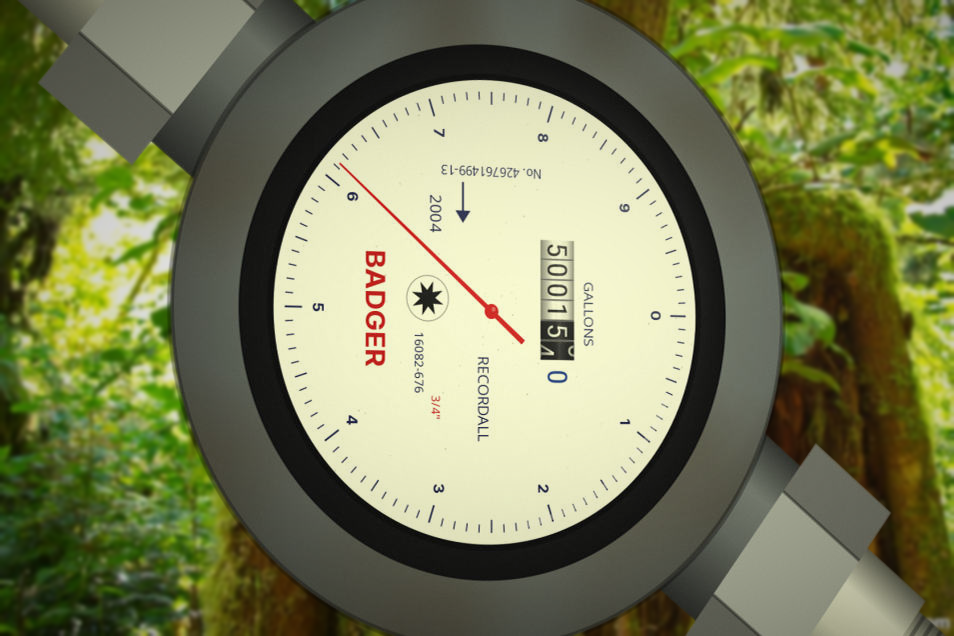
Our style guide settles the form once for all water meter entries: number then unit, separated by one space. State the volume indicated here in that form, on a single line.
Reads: 5001536.1 gal
